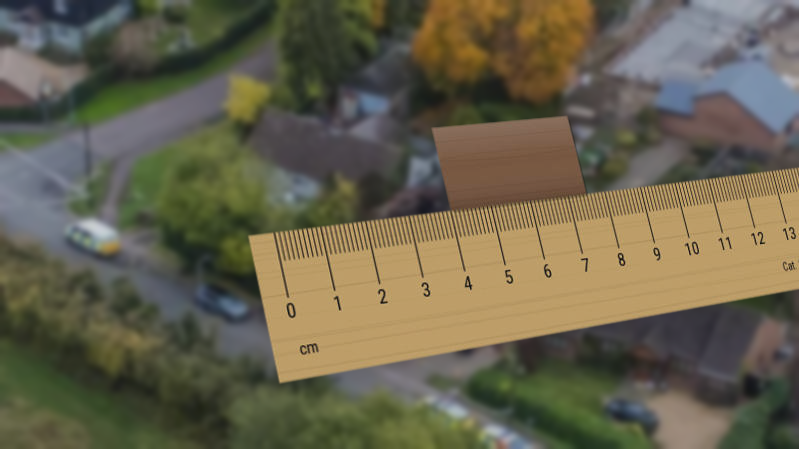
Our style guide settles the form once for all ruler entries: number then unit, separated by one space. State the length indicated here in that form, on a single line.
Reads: 3.5 cm
